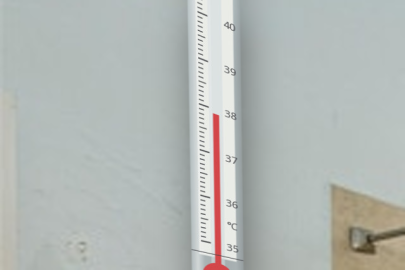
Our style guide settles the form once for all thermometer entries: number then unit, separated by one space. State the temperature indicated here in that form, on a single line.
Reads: 37.9 °C
